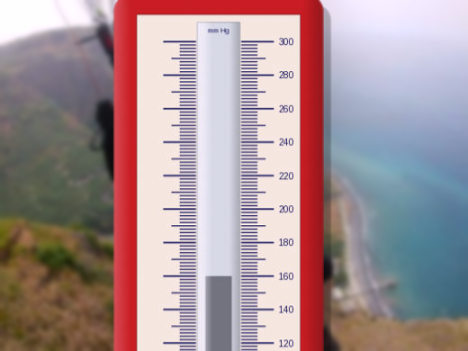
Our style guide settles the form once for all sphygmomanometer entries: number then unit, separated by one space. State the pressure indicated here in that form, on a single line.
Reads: 160 mmHg
